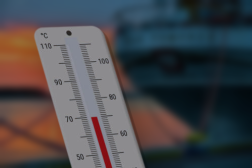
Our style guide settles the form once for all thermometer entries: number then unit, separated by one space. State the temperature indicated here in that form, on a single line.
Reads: 70 °C
